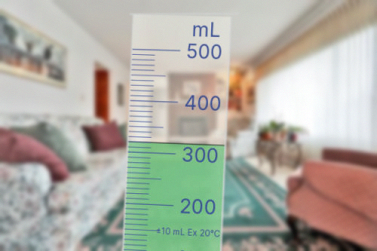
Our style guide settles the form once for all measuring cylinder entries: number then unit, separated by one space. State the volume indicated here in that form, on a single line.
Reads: 320 mL
